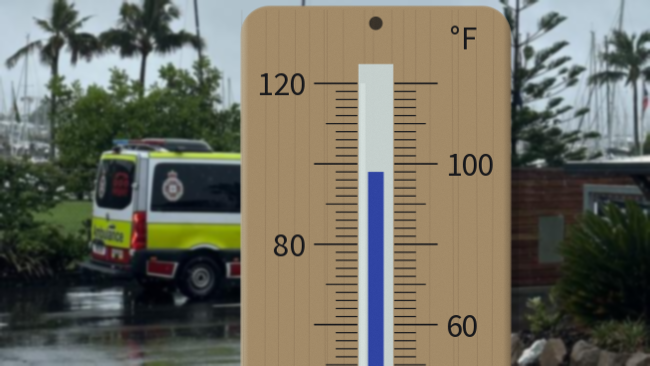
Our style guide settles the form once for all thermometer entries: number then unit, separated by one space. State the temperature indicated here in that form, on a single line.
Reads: 98 °F
